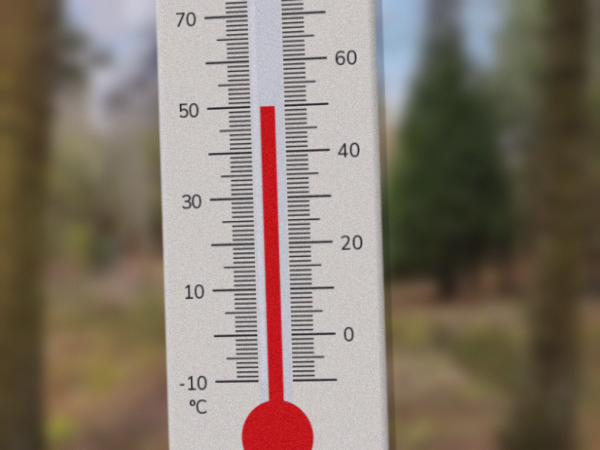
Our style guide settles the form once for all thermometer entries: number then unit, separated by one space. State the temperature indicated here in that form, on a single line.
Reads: 50 °C
